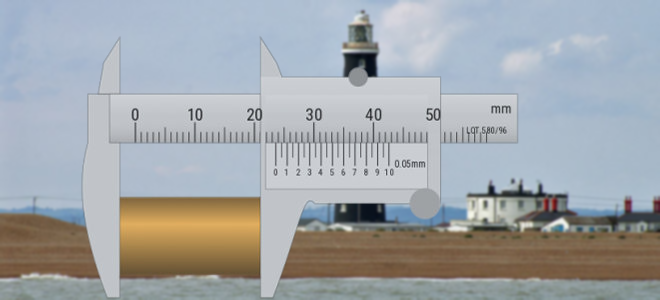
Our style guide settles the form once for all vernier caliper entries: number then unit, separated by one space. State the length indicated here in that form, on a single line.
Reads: 23.6 mm
